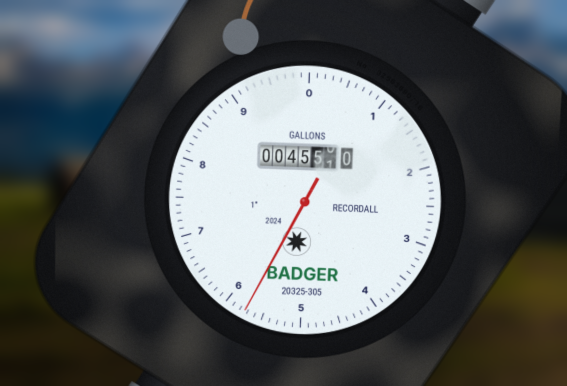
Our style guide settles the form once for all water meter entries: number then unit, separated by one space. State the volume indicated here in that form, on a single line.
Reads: 45505.7 gal
